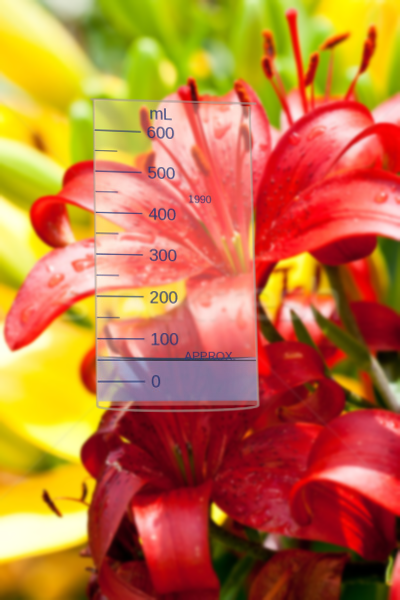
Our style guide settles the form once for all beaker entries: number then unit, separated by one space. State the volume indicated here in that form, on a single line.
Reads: 50 mL
